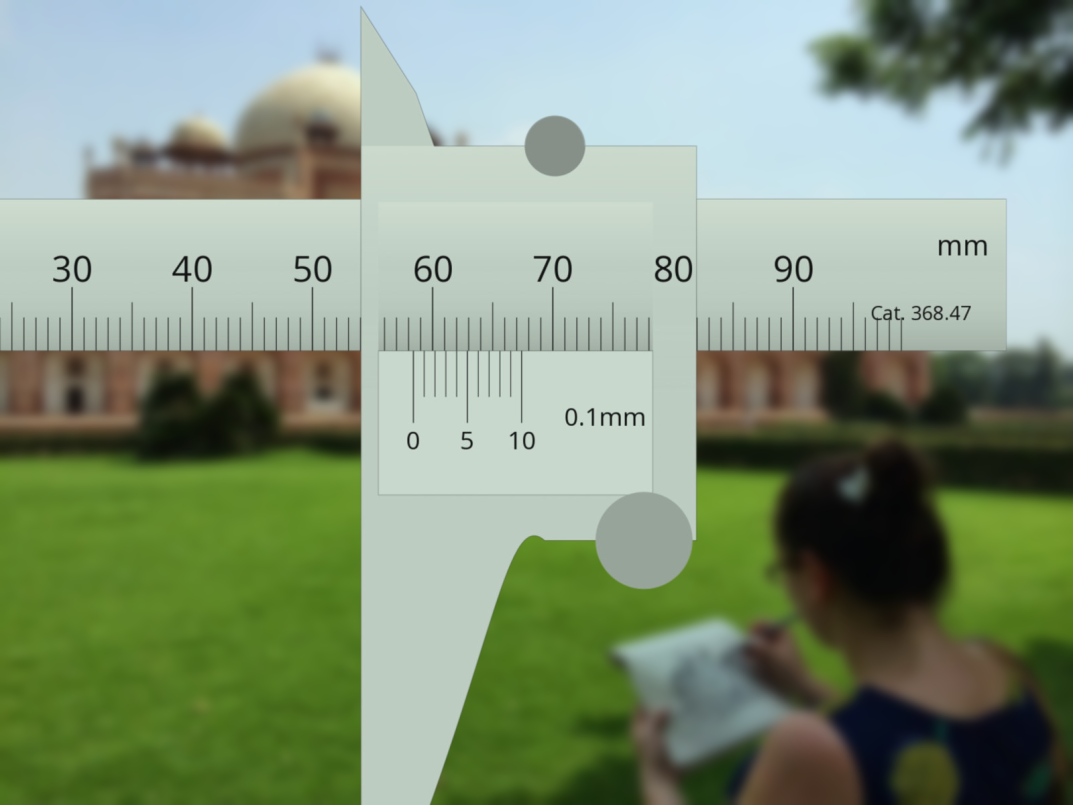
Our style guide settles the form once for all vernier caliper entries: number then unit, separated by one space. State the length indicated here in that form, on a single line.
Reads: 58.4 mm
